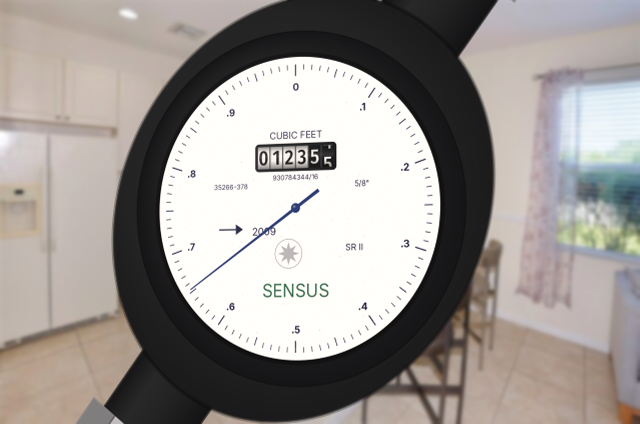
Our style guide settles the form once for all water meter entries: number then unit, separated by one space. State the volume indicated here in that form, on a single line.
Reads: 12354.65 ft³
